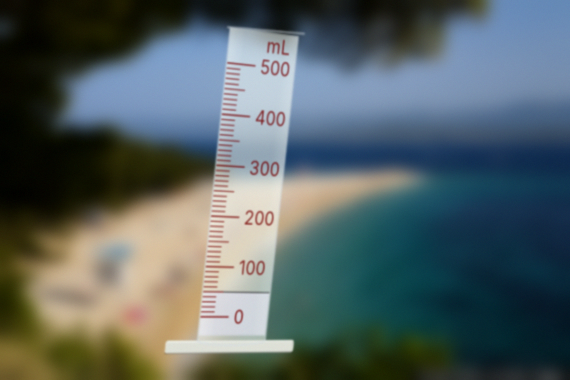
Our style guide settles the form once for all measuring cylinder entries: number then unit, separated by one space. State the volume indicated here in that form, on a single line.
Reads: 50 mL
